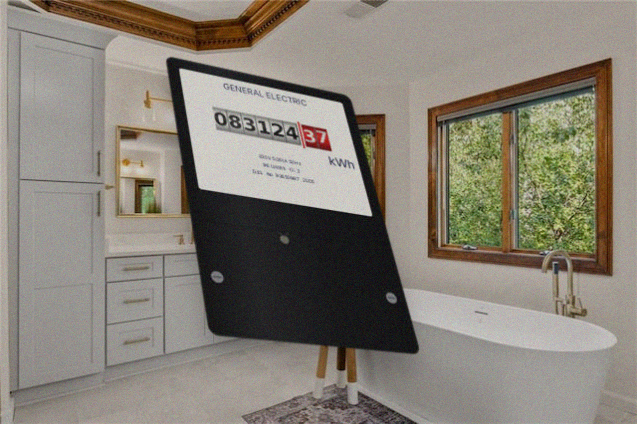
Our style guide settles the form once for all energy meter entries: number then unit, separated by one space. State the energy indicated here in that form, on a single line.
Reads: 83124.37 kWh
